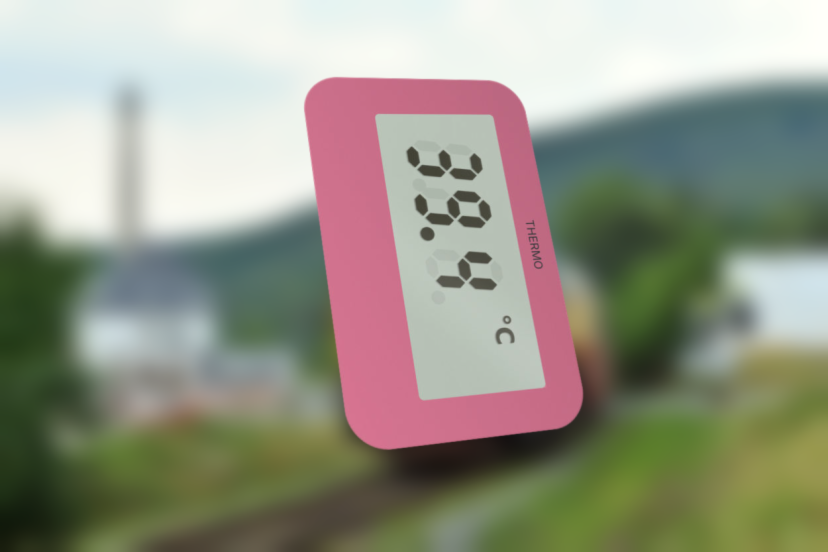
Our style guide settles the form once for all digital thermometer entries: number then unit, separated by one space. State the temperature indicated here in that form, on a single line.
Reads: 39.4 °C
